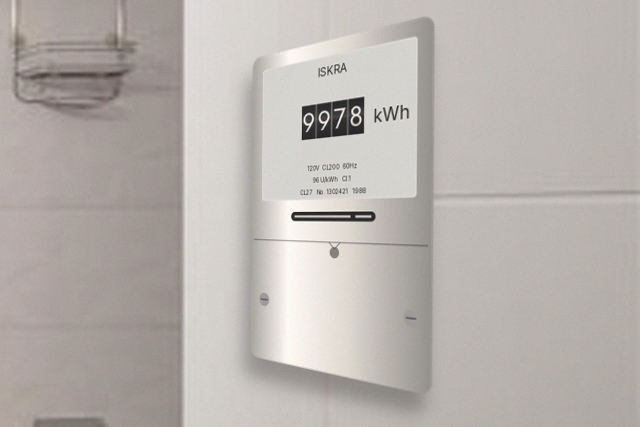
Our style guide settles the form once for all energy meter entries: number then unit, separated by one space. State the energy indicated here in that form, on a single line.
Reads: 9978 kWh
